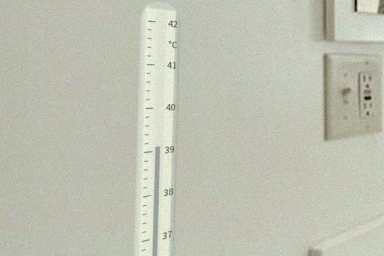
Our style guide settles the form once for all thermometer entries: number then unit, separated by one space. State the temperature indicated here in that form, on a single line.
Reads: 39.1 °C
